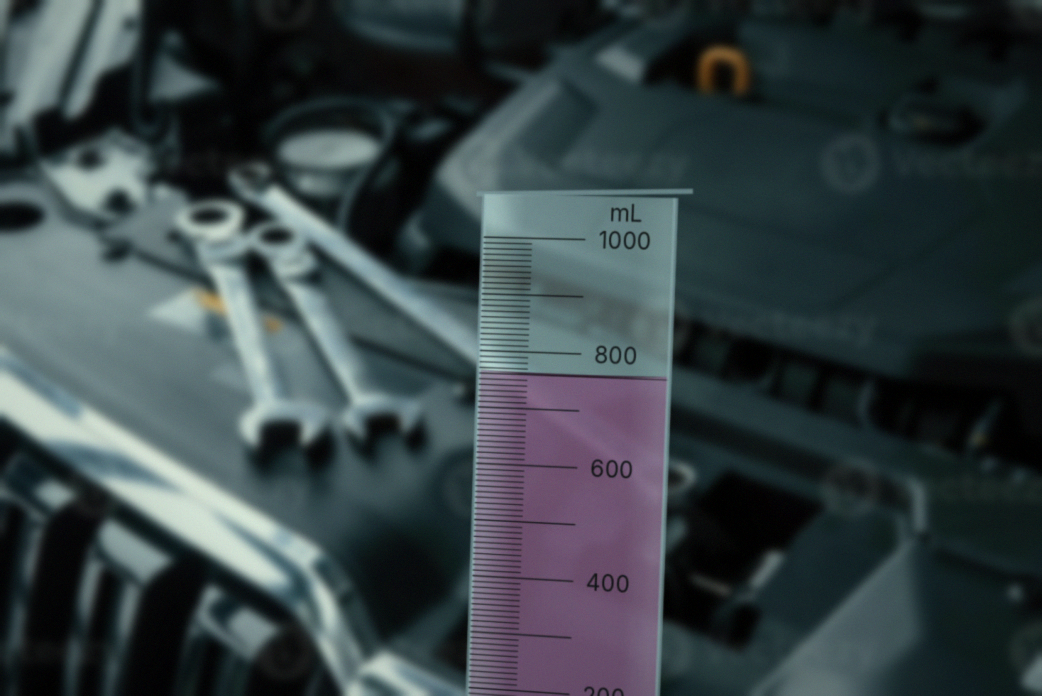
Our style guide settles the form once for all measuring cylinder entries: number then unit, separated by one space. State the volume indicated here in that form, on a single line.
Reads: 760 mL
